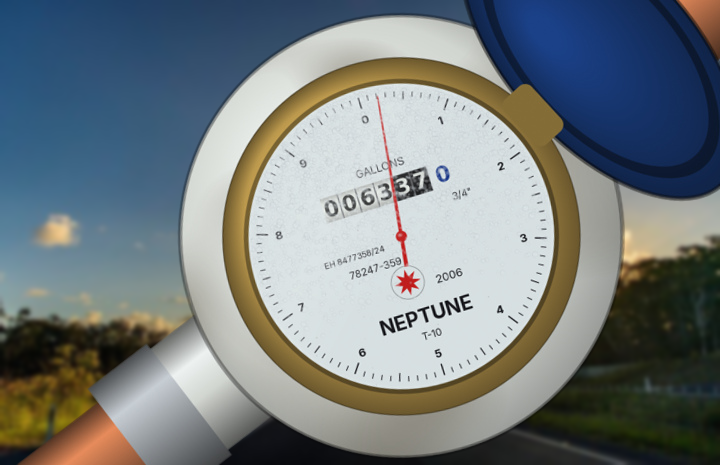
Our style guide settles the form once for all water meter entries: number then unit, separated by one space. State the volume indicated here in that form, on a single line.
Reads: 63370.2 gal
